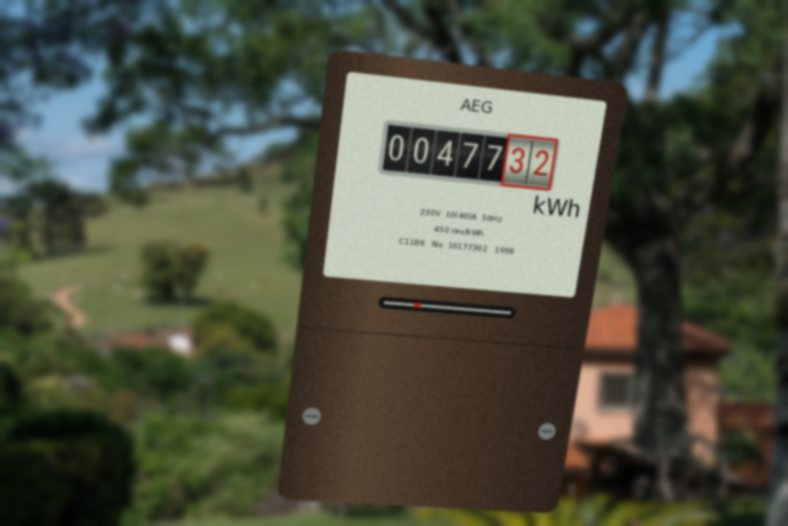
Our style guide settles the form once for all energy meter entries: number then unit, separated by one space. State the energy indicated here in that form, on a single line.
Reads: 477.32 kWh
